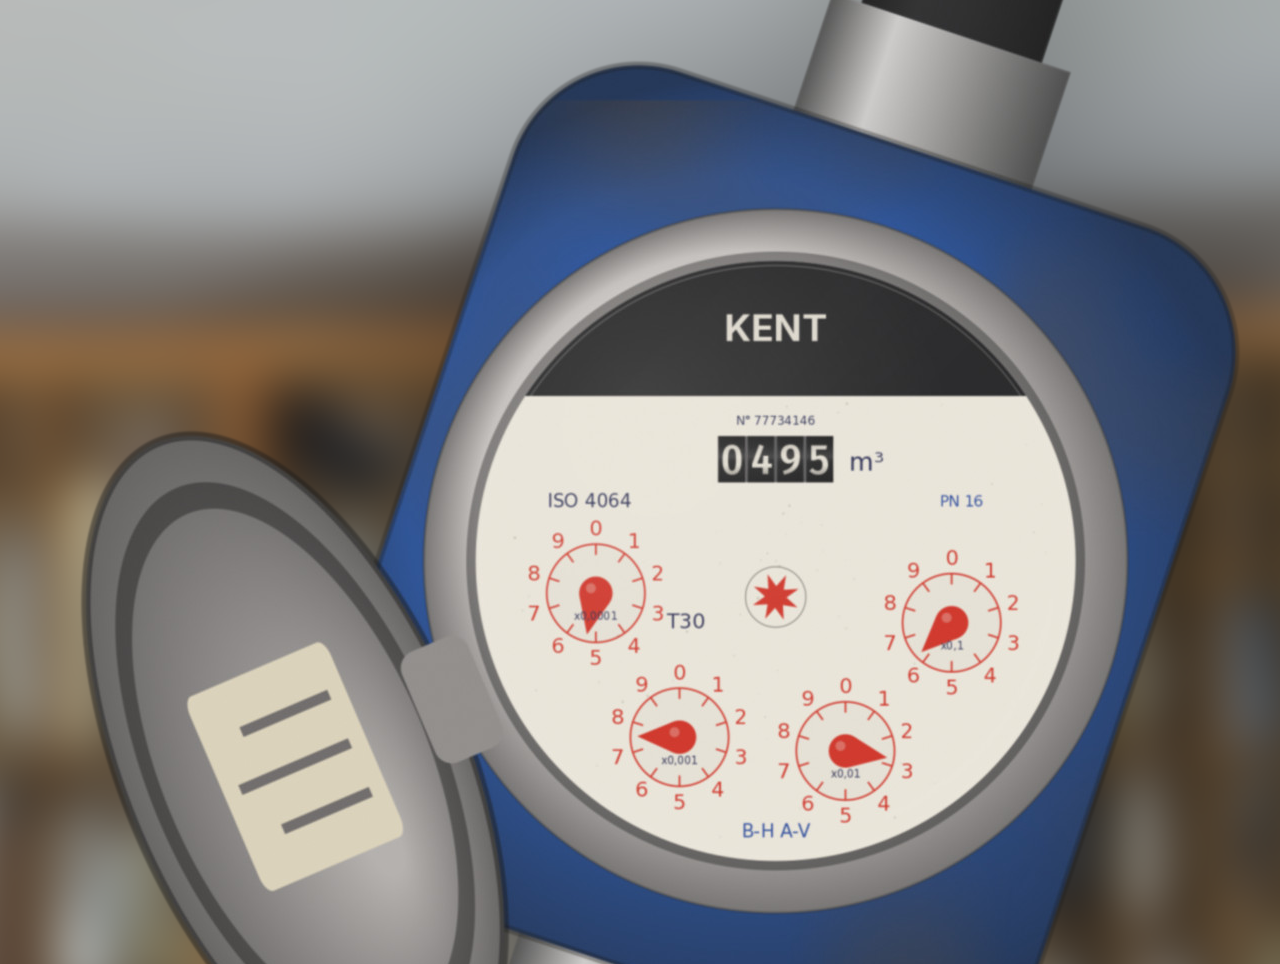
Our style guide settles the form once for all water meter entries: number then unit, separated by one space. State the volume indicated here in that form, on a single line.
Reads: 495.6275 m³
